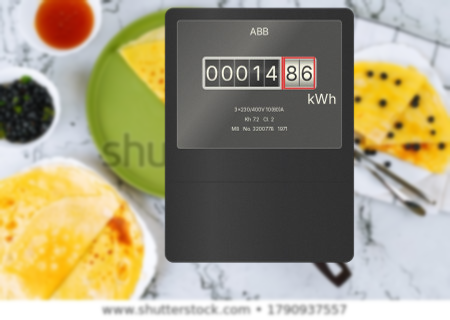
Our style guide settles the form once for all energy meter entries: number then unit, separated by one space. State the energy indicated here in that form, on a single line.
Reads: 14.86 kWh
